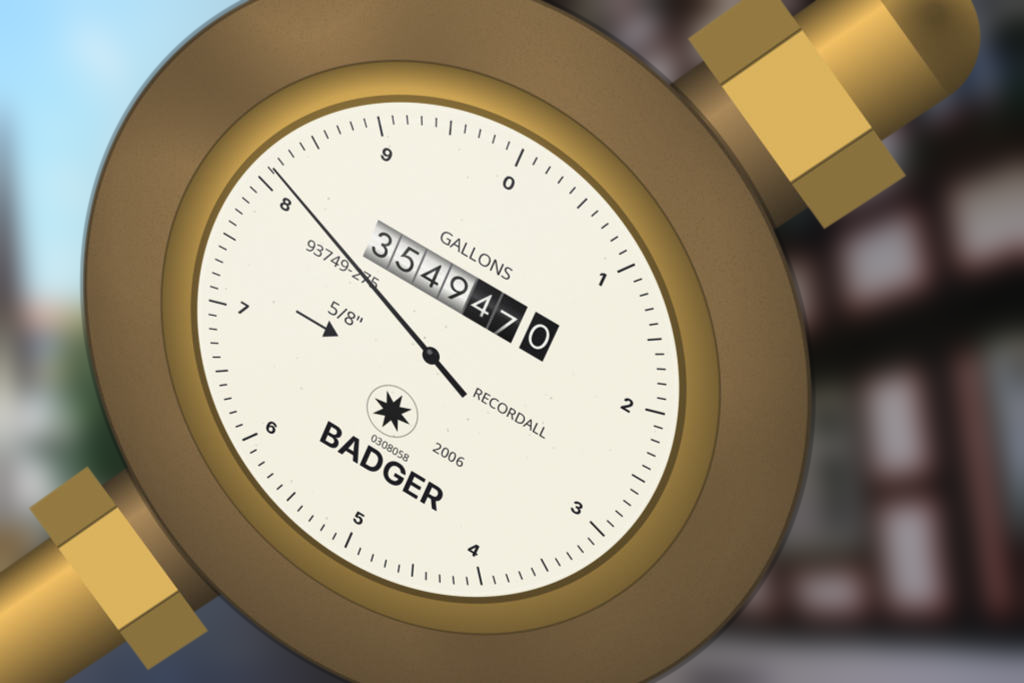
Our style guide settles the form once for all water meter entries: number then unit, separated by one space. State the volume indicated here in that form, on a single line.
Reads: 3549468.1 gal
